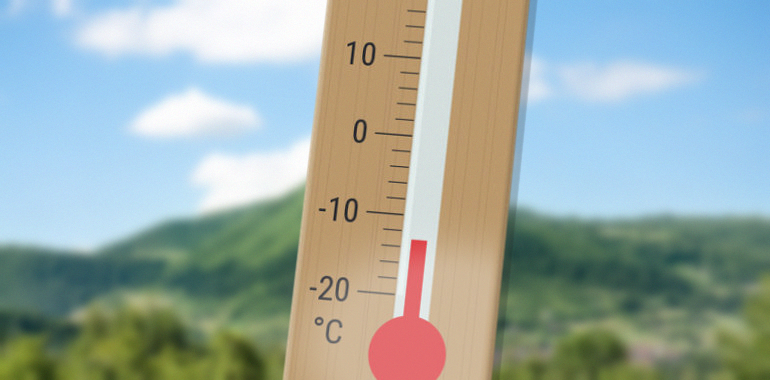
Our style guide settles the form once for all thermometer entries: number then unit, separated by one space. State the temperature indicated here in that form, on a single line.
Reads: -13 °C
